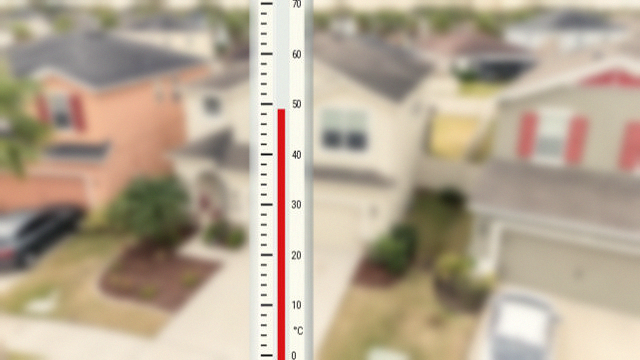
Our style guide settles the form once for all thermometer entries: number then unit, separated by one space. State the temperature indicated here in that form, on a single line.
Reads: 49 °C
